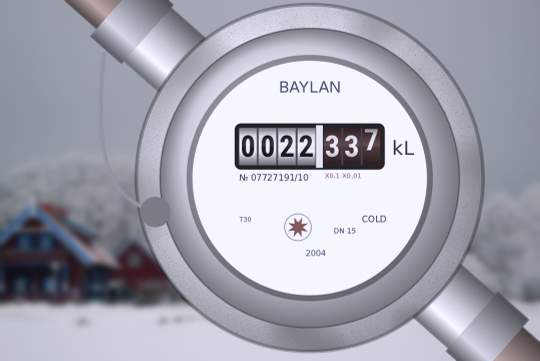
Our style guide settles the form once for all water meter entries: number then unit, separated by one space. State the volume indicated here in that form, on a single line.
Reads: 22.337 kL
